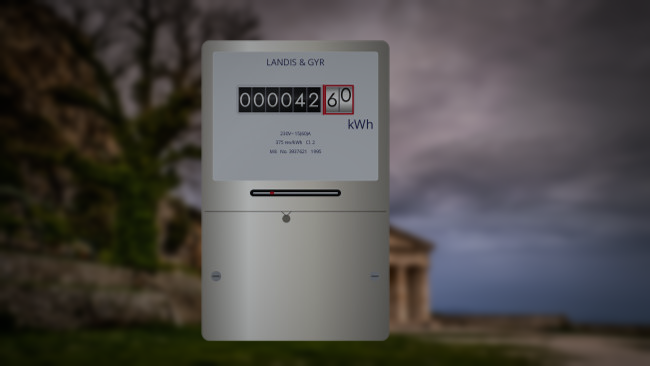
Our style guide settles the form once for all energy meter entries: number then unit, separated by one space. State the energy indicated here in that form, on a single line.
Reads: 42.60 kWh
